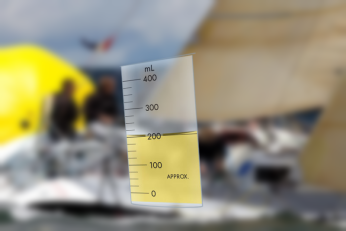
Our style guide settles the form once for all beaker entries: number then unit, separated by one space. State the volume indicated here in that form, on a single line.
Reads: 200 mL
